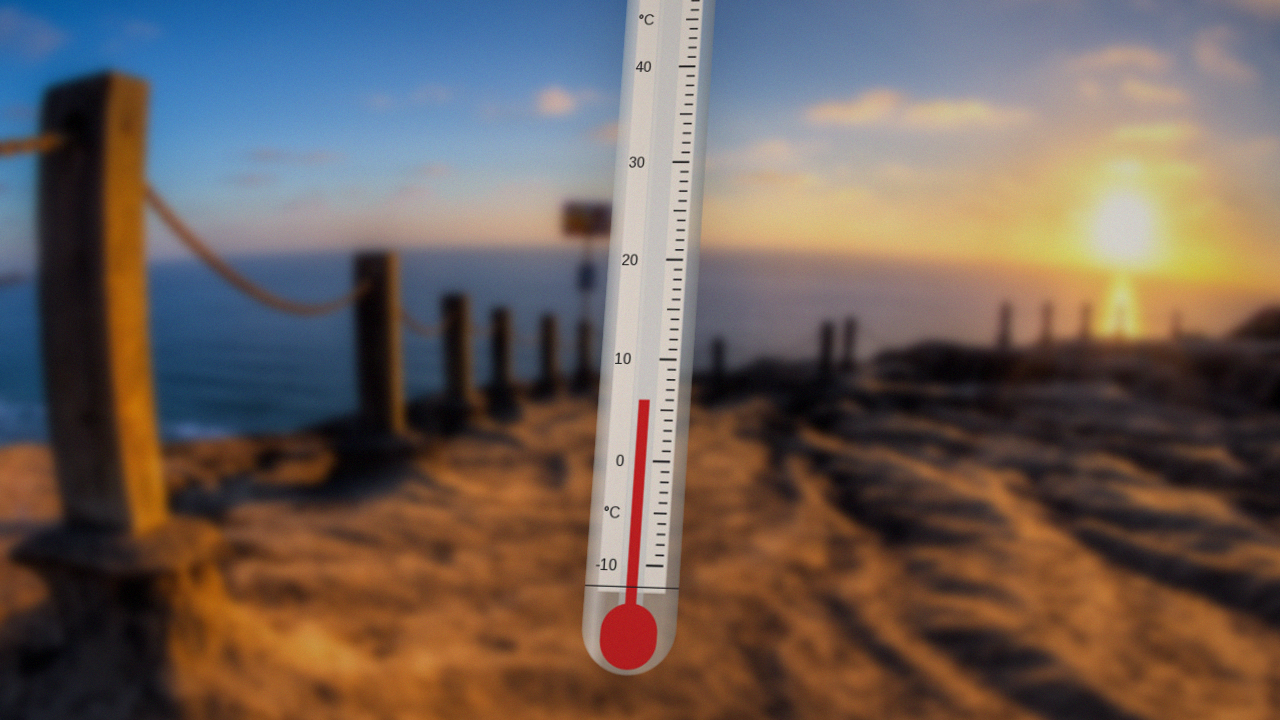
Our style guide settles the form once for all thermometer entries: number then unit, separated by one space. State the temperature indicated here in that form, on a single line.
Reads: 6 °C
